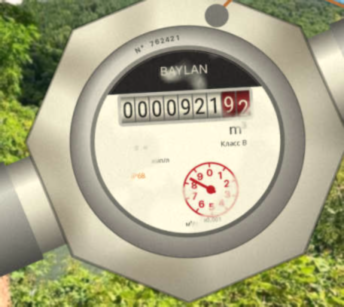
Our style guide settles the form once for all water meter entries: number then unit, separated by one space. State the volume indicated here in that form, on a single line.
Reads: 921.918 m³
